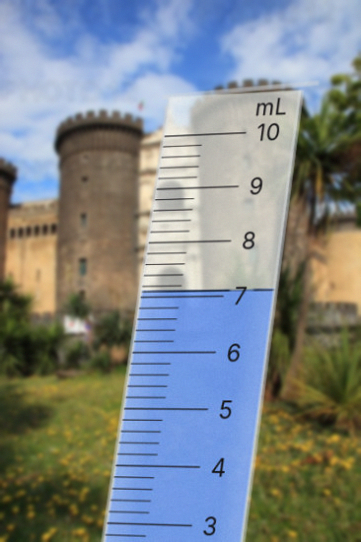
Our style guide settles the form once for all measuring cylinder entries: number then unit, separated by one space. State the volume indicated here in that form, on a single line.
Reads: 7.1 mL
